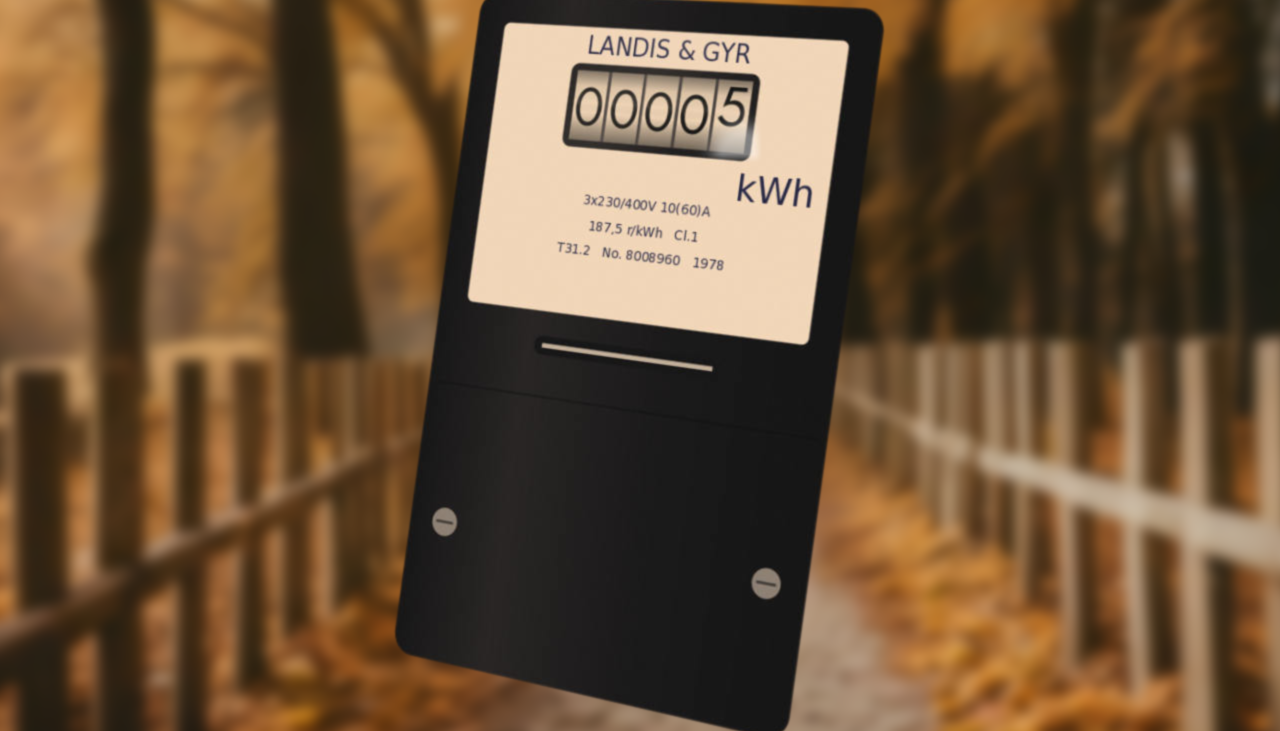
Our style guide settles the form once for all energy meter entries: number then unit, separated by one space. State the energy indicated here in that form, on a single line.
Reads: 5 kWh
